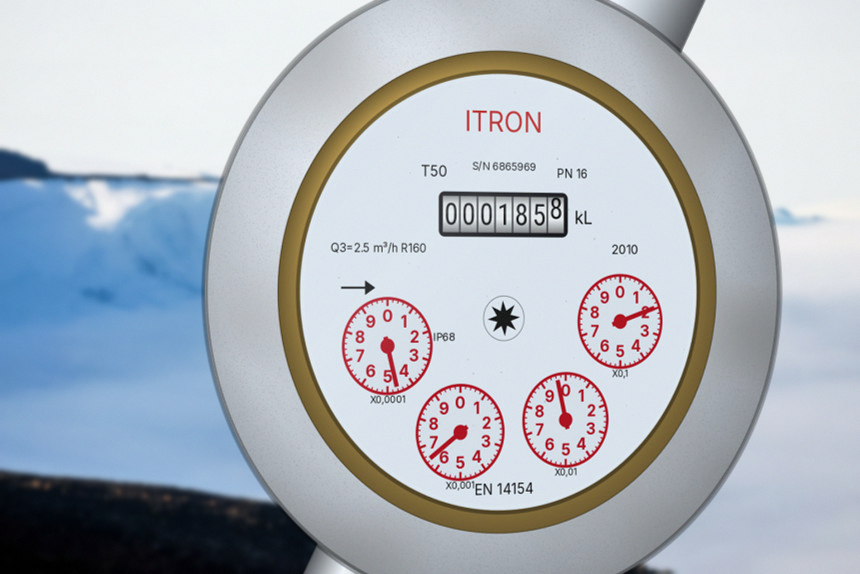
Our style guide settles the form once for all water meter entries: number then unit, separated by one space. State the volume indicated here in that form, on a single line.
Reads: 1858.1964 kL
